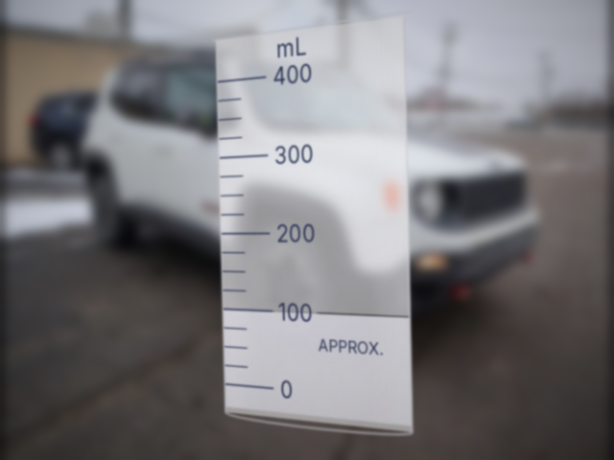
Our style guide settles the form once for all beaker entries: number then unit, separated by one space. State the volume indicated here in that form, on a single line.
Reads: 100 mL
